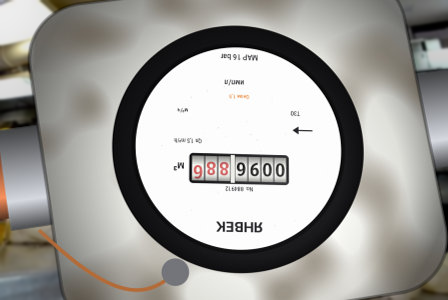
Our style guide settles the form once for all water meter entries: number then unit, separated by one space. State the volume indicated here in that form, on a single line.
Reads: 96.886 m³
